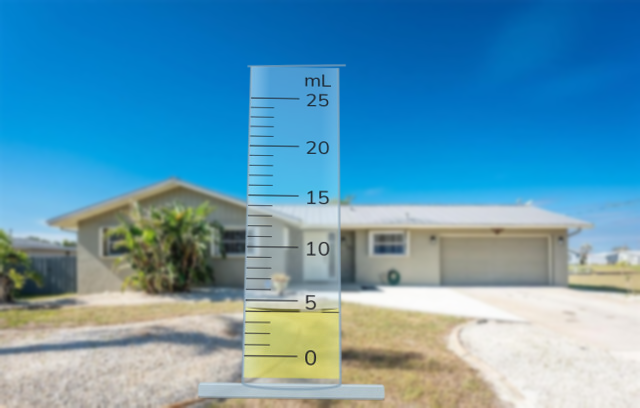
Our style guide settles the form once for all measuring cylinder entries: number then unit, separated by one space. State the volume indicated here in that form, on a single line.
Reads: 4 mL
